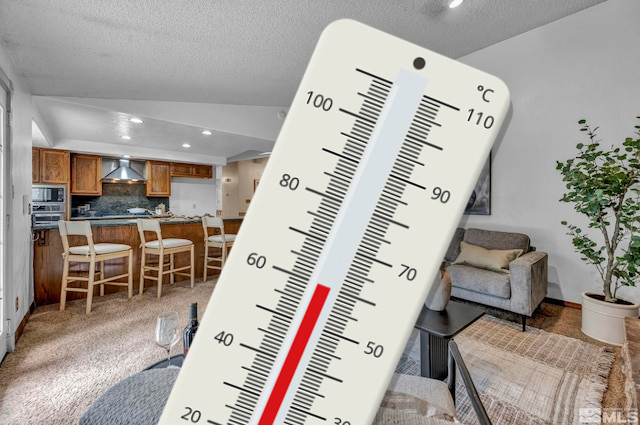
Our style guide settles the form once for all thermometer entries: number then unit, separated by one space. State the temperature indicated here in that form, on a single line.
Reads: 60 °C
